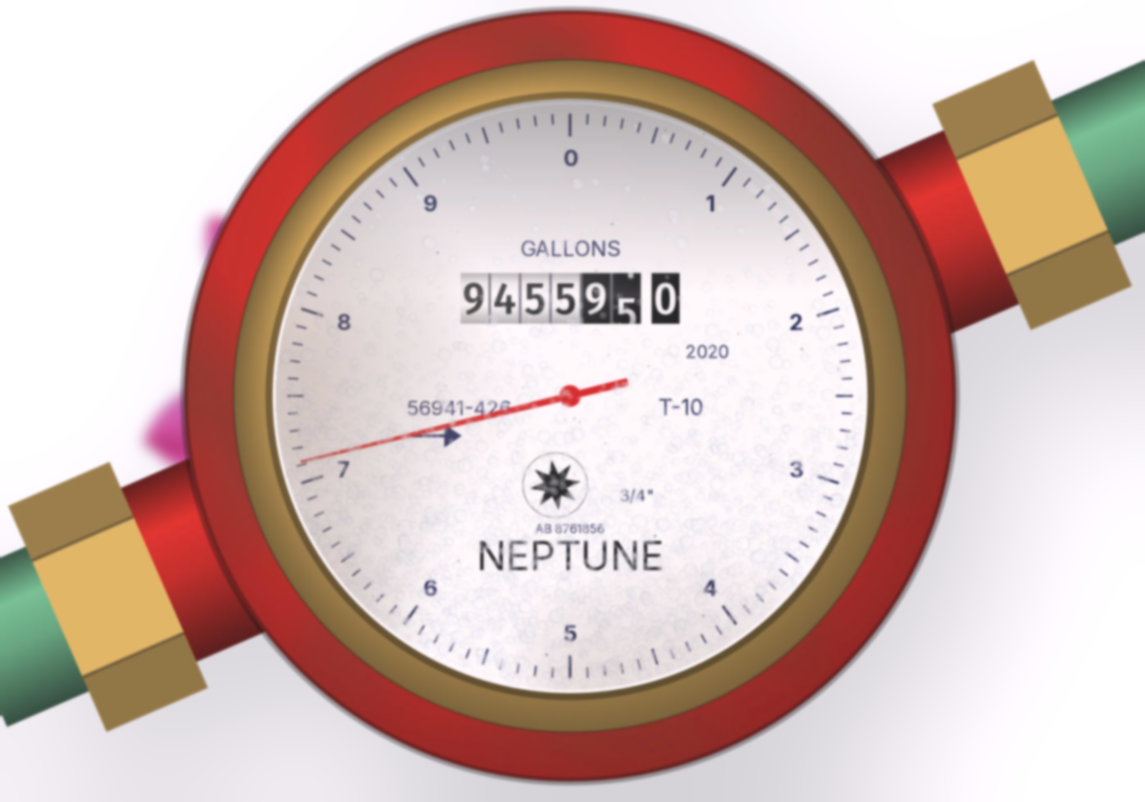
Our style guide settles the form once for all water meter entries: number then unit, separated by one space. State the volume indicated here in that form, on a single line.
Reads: 9455947.1 gal
